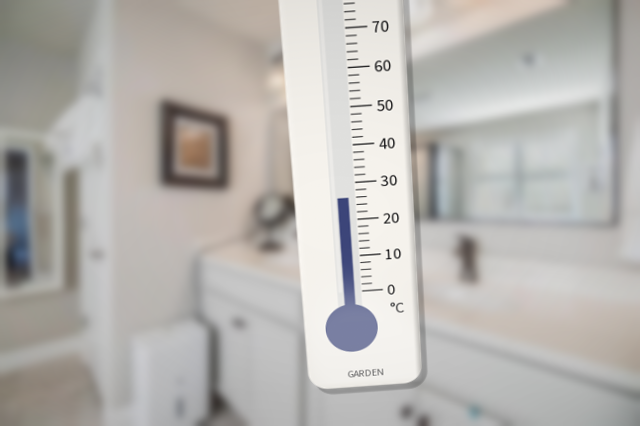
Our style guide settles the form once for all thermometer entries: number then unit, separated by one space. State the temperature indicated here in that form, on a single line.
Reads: 26 °C
